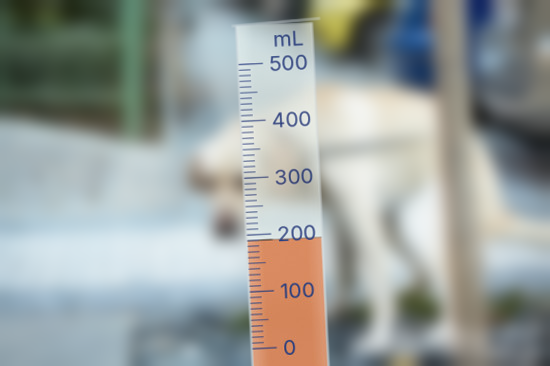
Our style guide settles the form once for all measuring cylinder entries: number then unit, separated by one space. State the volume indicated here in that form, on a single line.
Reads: 190 mL
